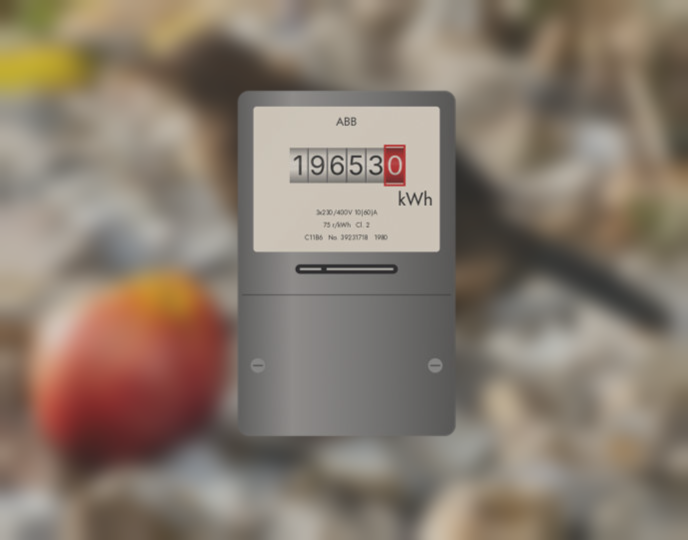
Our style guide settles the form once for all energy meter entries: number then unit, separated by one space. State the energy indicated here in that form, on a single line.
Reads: 19653.0 kWh
